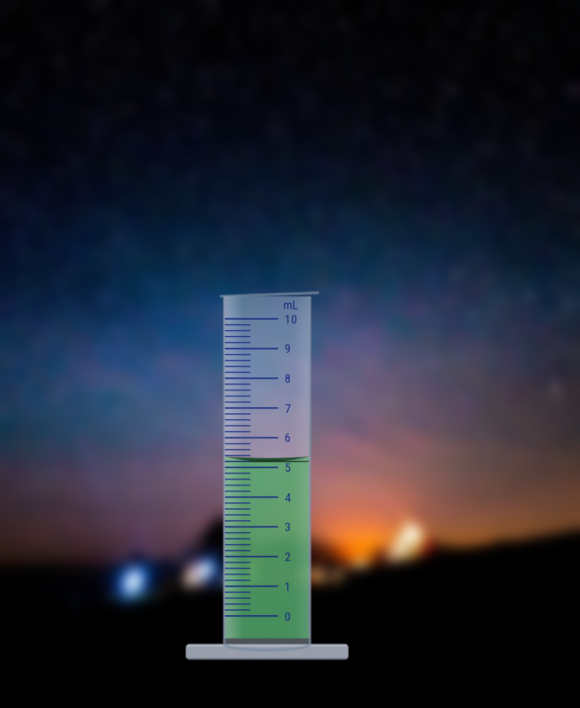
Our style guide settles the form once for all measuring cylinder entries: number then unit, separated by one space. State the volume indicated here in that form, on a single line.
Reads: 5.2 mL
